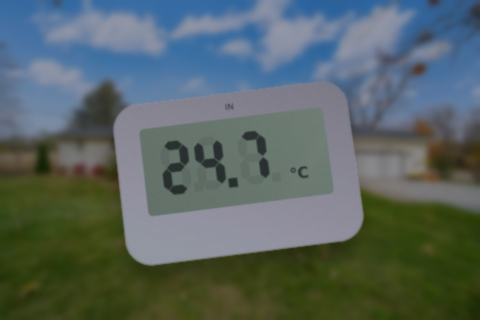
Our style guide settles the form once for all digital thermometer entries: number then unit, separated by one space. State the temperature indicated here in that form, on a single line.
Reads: 24.7 °C
